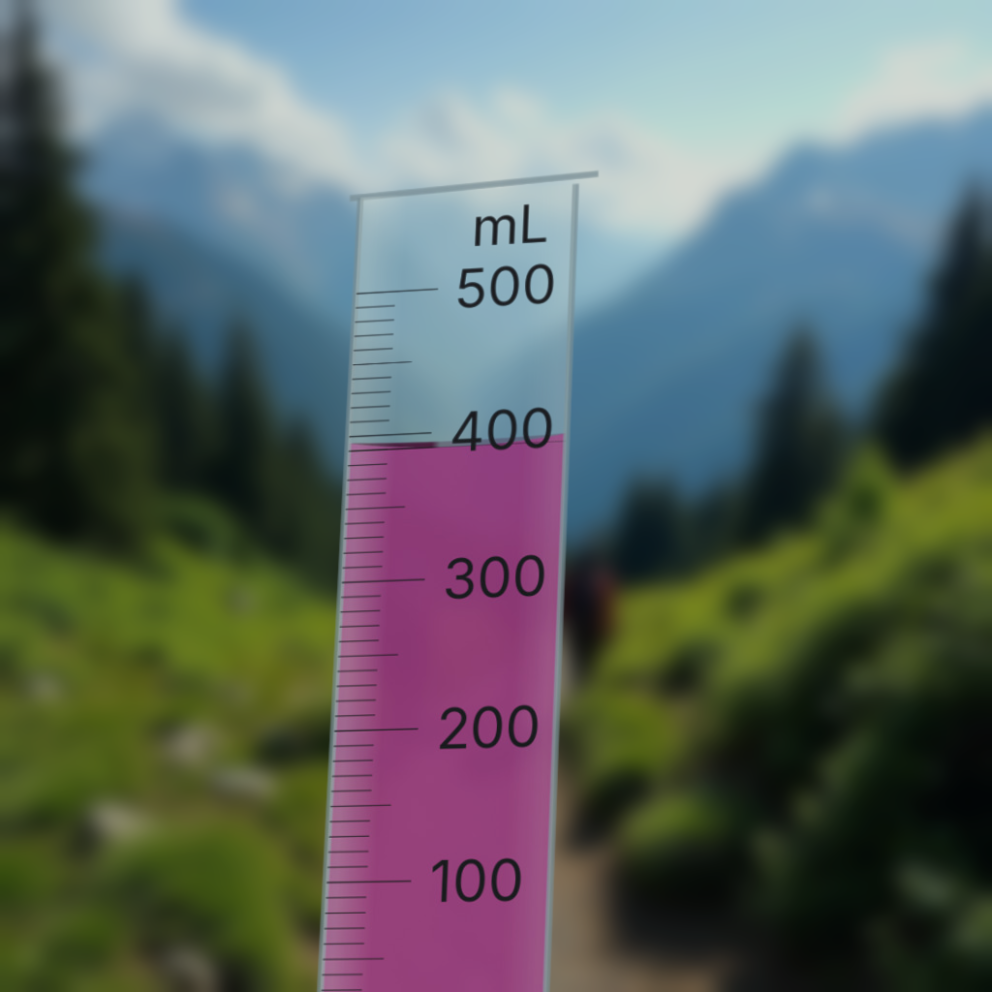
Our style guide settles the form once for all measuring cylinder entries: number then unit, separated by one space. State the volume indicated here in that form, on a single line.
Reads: 390 mL
